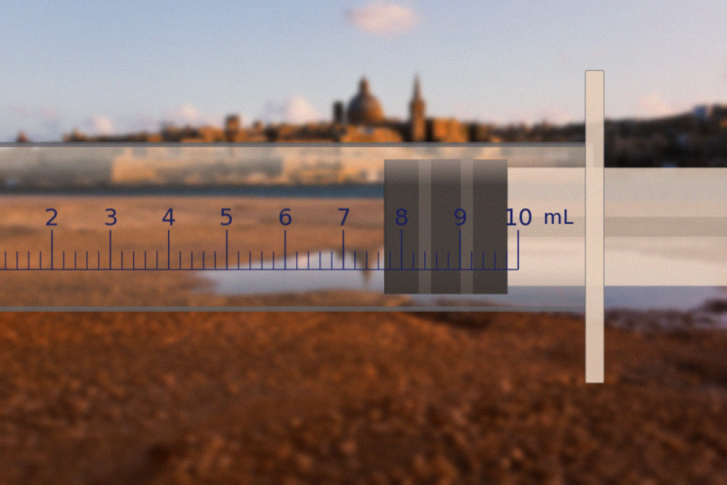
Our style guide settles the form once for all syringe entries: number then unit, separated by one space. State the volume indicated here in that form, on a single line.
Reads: 7.7 mL
